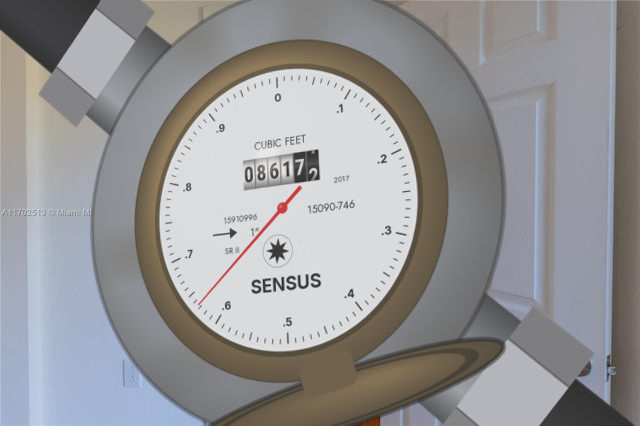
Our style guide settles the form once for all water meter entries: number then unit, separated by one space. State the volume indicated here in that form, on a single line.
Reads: 86171.63 ft³
